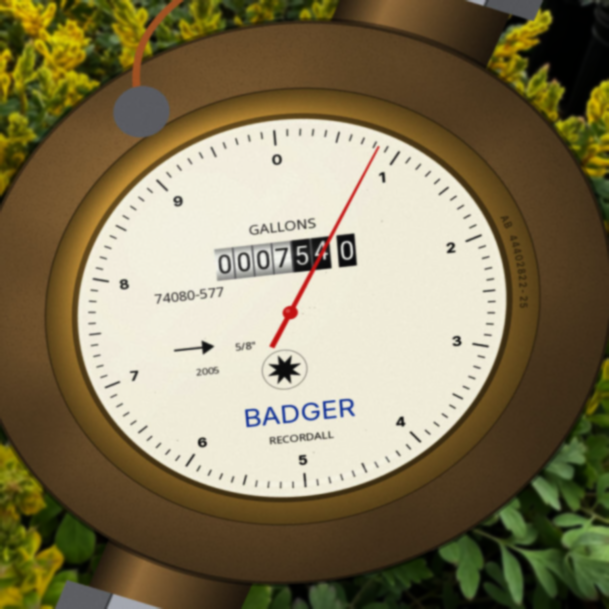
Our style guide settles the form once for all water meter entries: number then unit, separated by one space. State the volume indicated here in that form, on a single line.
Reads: 7540.8 gal
